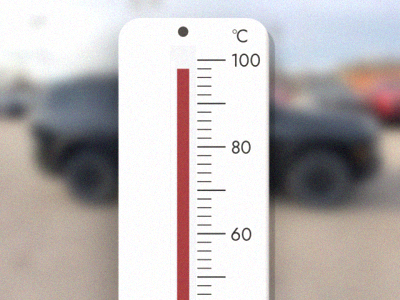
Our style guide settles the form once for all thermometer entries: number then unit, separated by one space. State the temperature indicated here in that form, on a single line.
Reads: 98 °C
